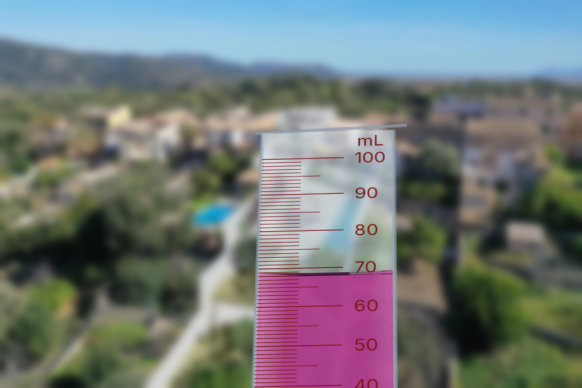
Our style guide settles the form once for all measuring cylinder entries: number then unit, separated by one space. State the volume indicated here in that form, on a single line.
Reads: 68 mL
